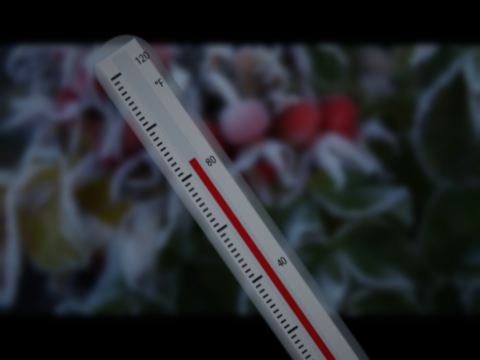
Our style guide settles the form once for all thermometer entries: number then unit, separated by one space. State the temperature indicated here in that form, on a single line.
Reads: 84 °F
